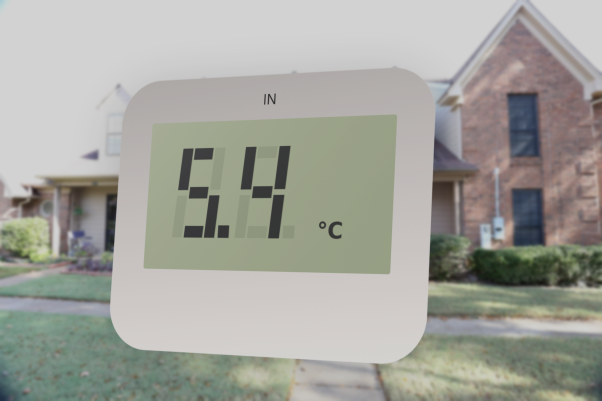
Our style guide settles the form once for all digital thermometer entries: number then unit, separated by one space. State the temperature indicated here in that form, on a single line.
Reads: 5.4 °C
